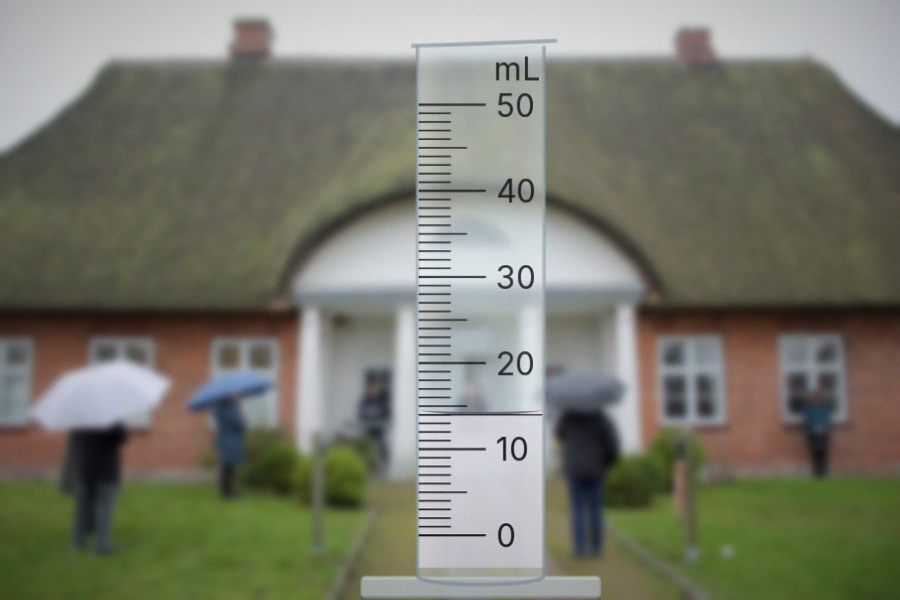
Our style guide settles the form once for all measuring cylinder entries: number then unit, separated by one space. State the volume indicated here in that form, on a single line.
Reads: 14 mL
